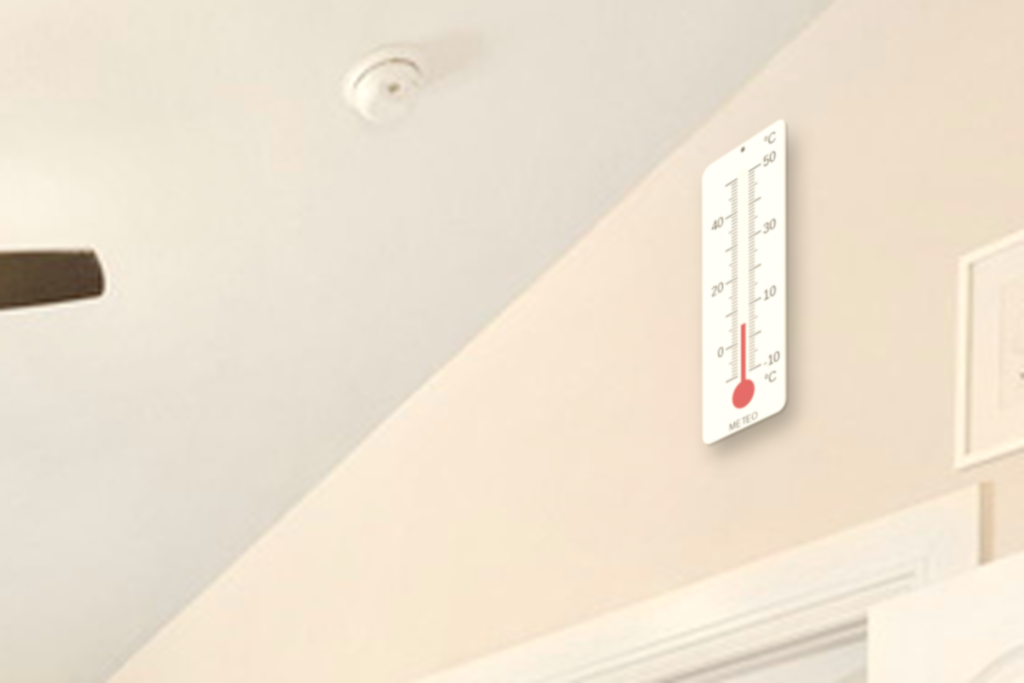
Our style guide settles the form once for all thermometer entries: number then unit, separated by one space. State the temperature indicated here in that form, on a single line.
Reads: 5 °C
